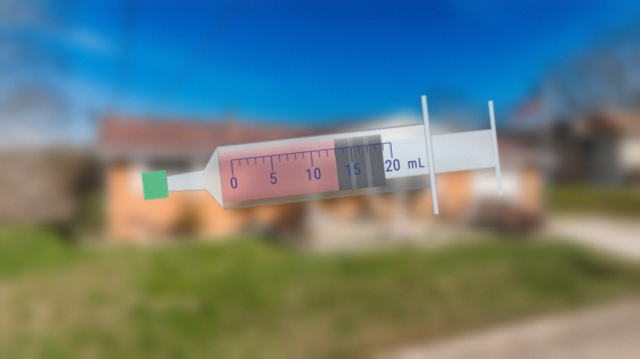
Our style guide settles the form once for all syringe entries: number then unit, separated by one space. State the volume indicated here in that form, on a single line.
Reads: 13 mL
